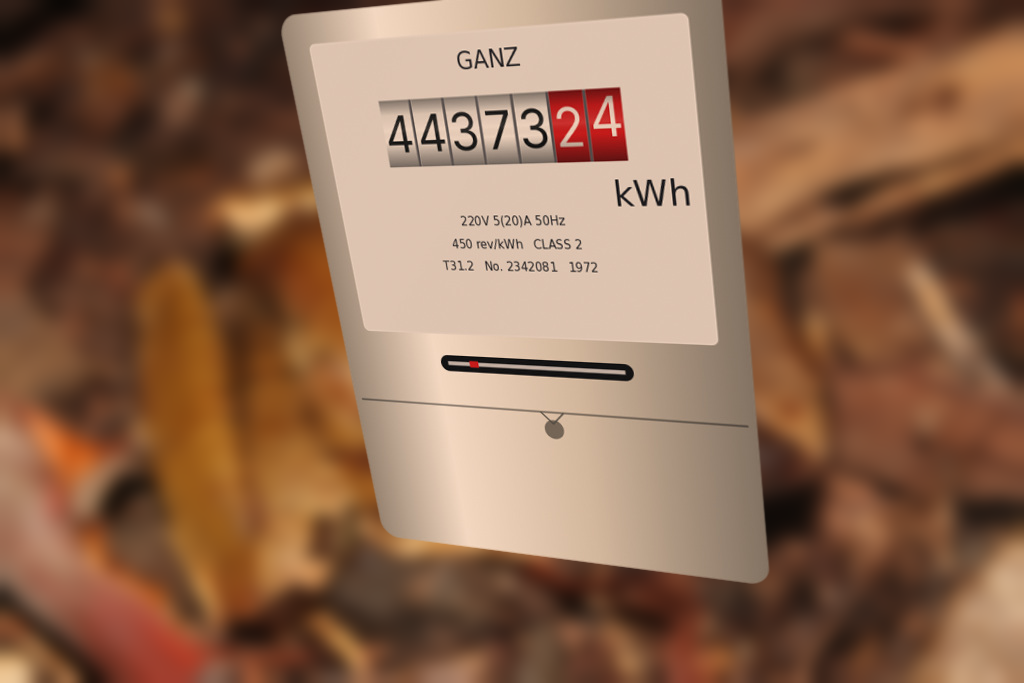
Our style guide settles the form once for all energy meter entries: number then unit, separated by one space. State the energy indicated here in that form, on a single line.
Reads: 44373.24 kWh
